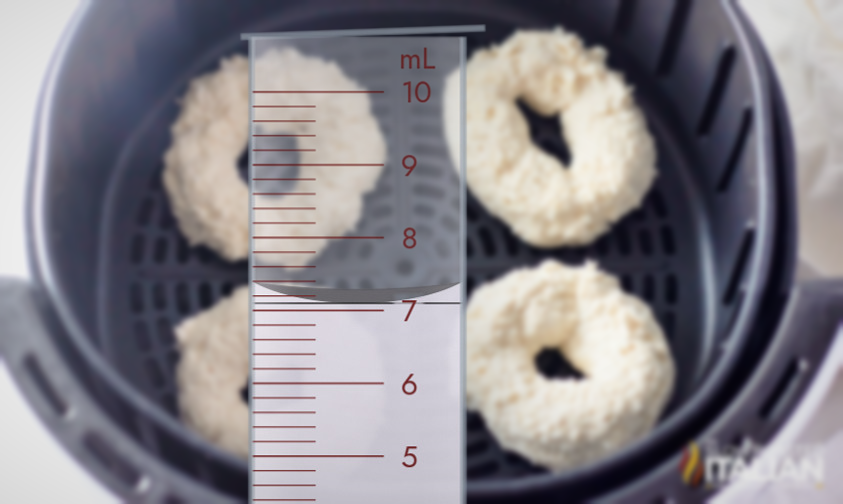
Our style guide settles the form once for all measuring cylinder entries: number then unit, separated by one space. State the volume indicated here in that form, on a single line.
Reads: 7.1 mL
